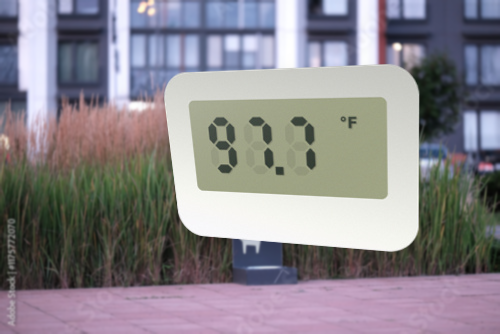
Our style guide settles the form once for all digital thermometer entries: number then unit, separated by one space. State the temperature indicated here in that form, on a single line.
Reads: 97.7 °F
